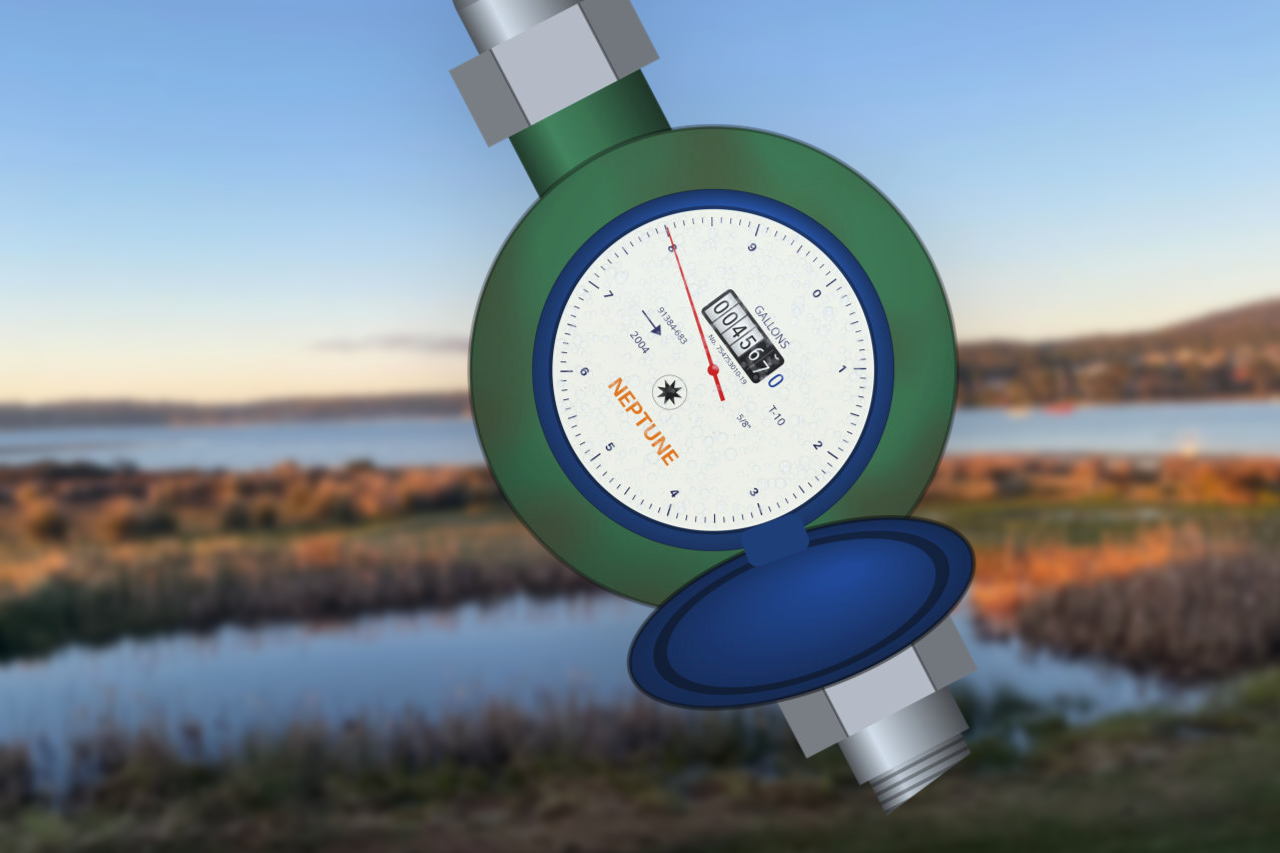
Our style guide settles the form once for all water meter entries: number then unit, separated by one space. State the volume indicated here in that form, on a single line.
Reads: 45668.0 gal
